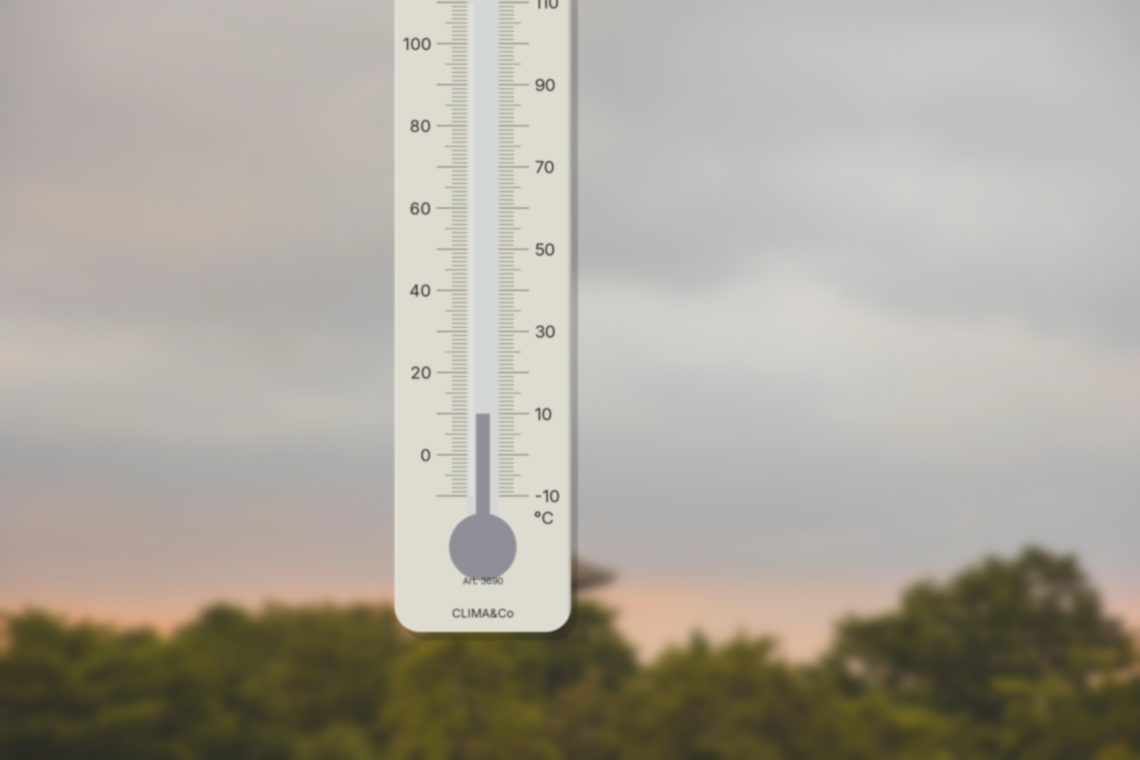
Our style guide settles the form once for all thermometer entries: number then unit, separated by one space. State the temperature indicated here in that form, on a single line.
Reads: 10 °C
